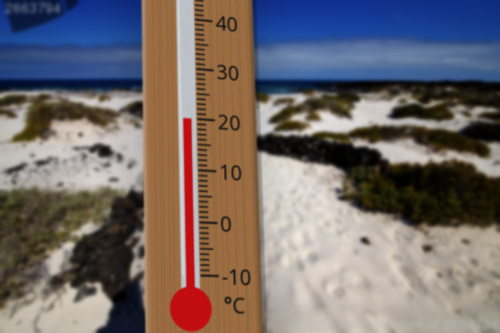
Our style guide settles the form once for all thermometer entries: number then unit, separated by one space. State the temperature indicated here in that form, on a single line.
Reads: 20 °C
